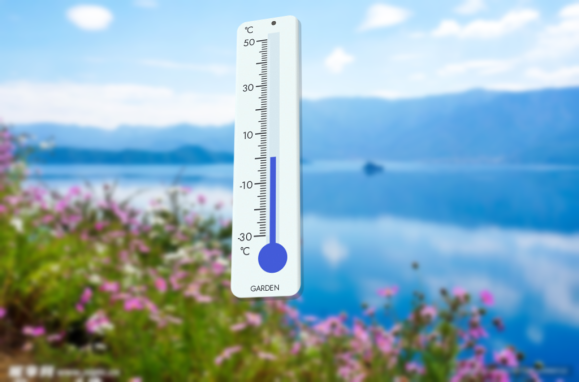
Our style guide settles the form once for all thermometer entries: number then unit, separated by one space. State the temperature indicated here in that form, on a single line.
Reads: 0 °C
